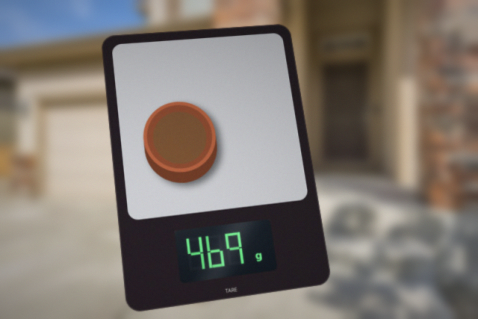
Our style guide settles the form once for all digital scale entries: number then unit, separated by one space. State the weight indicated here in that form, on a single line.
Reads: 469 g
